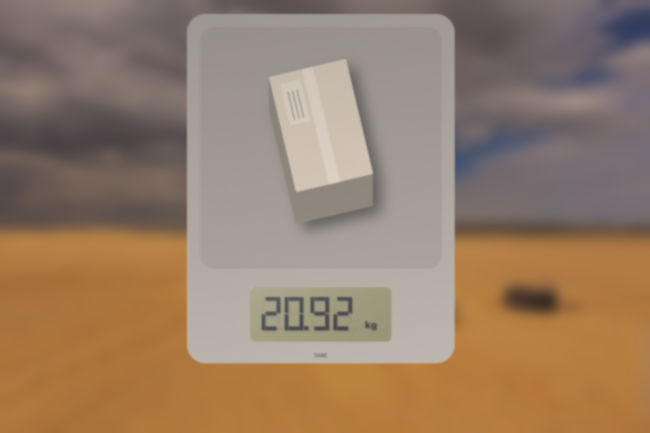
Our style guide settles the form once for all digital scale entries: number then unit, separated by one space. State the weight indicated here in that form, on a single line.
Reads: 20.92 kg
